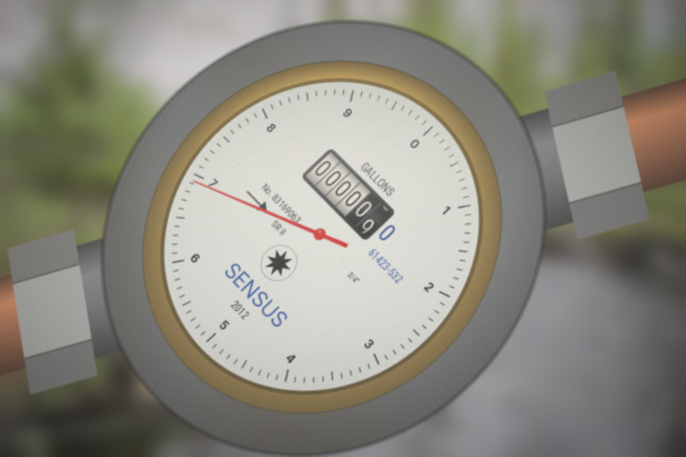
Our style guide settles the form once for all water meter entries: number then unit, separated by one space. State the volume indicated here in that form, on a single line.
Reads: 86.9 gal
